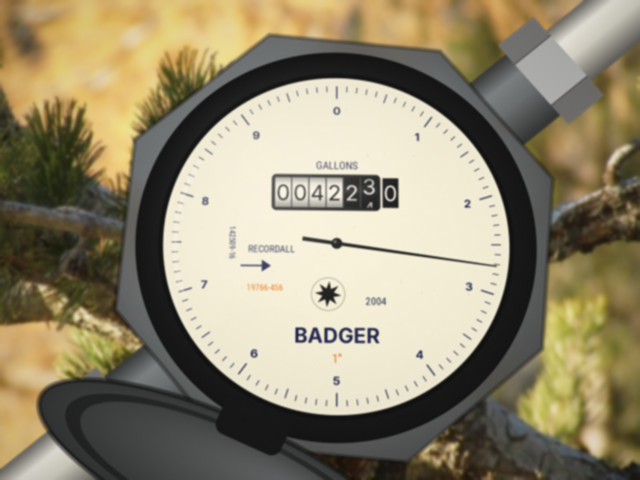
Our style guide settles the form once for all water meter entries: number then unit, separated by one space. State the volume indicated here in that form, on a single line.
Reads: 42232.7 gal
